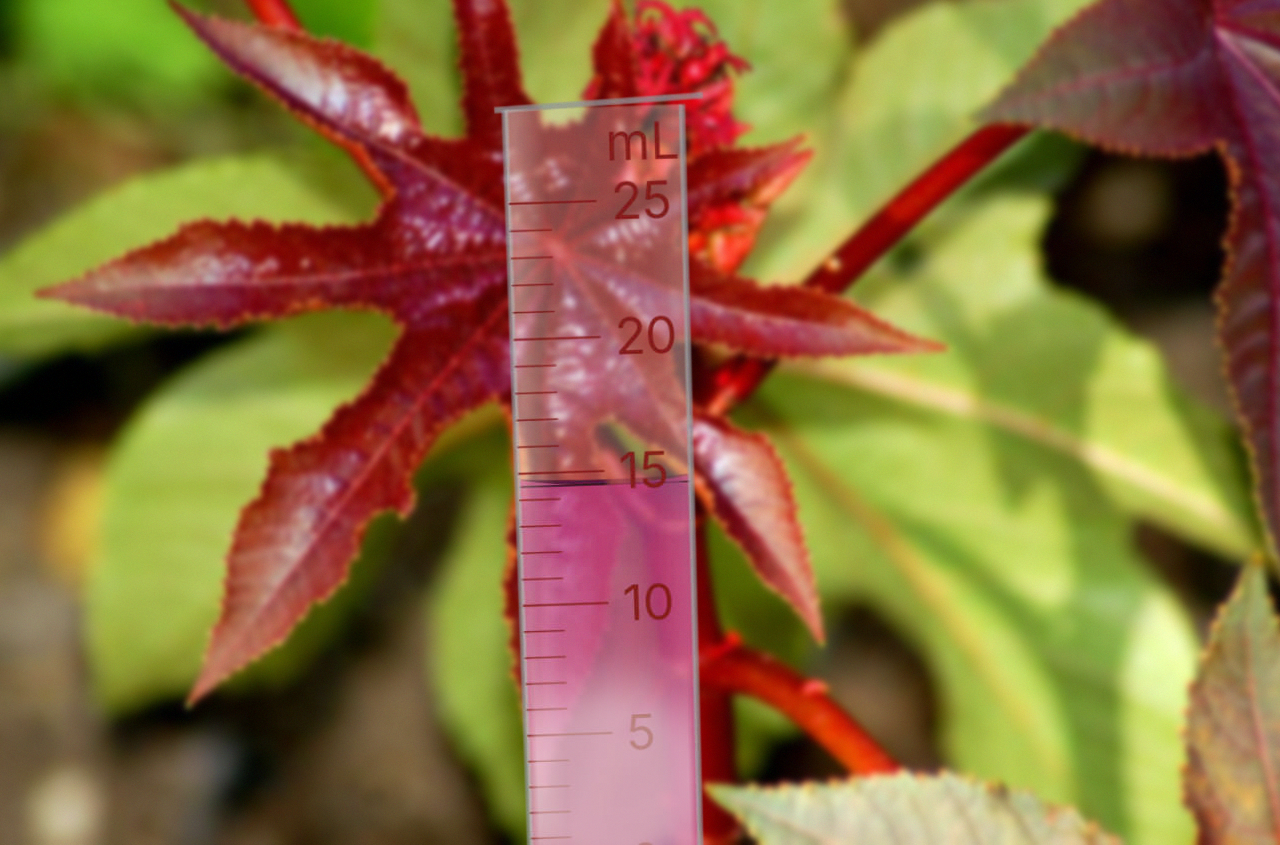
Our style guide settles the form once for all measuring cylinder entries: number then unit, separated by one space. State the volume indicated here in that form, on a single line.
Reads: 14.5 mL
